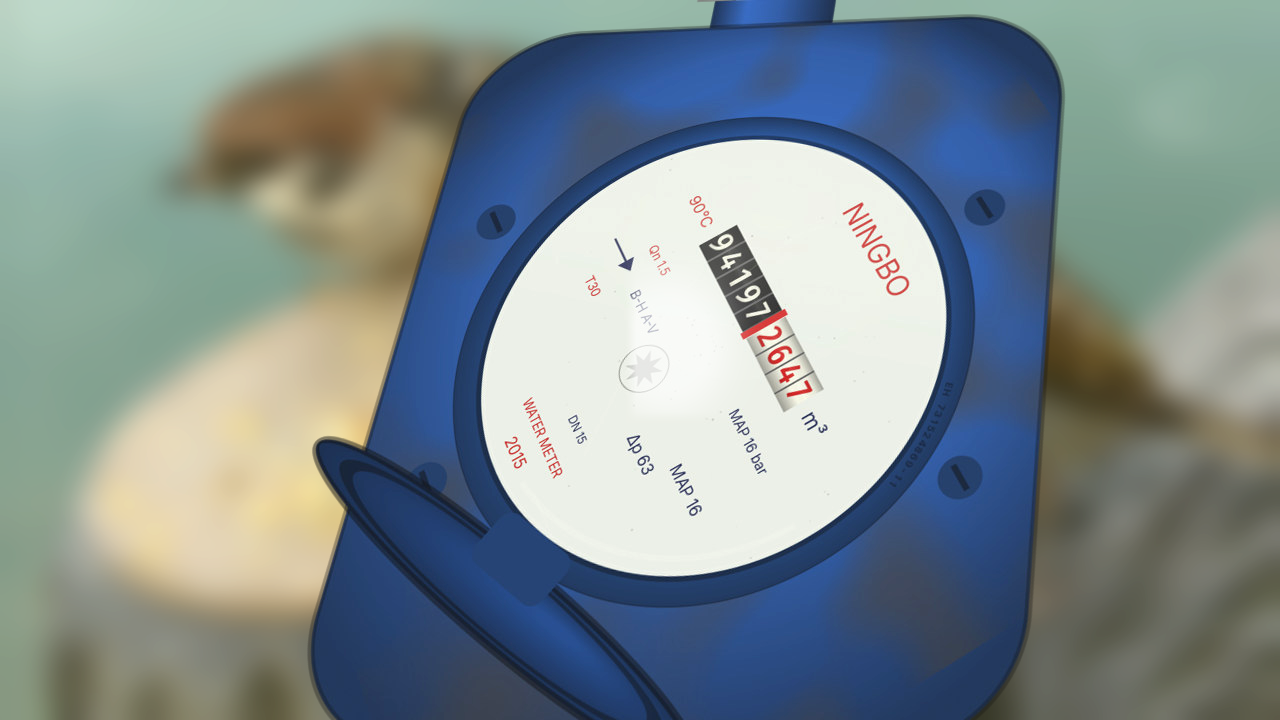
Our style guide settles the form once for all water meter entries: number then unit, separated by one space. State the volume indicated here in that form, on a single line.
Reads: 94197.2647 m³
